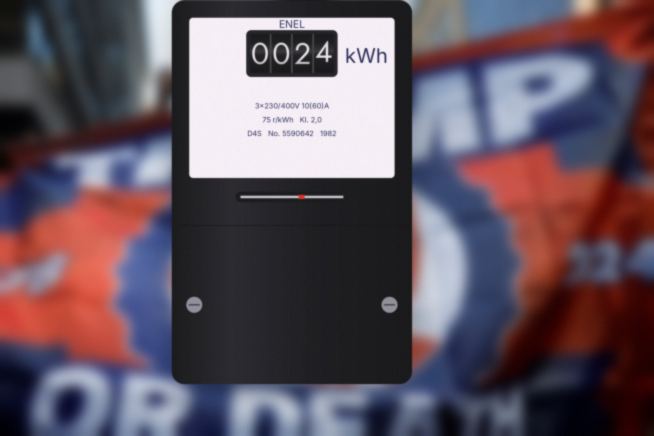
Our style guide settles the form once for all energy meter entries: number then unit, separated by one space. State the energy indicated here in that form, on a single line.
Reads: 24 kWh
